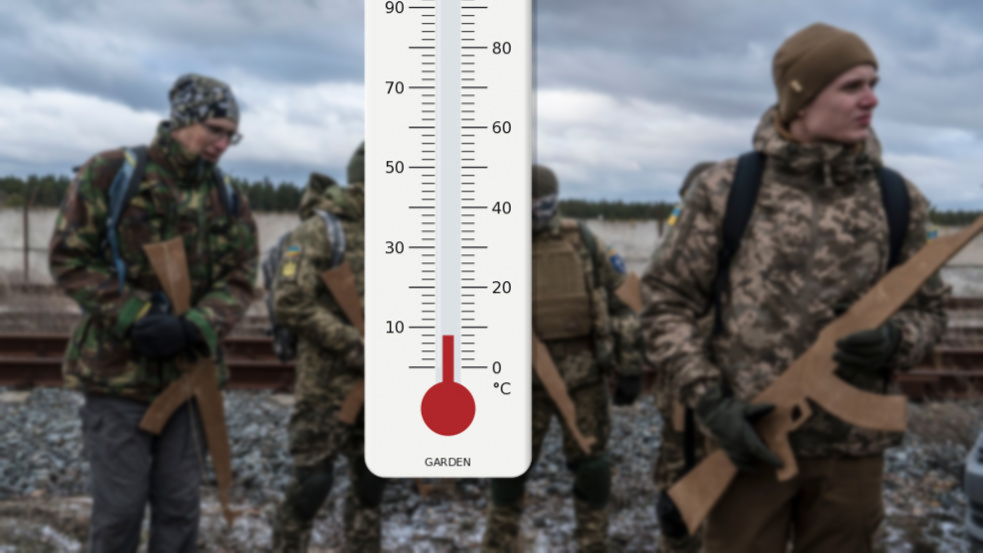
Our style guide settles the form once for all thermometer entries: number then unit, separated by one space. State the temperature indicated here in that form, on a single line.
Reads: 8 °C
